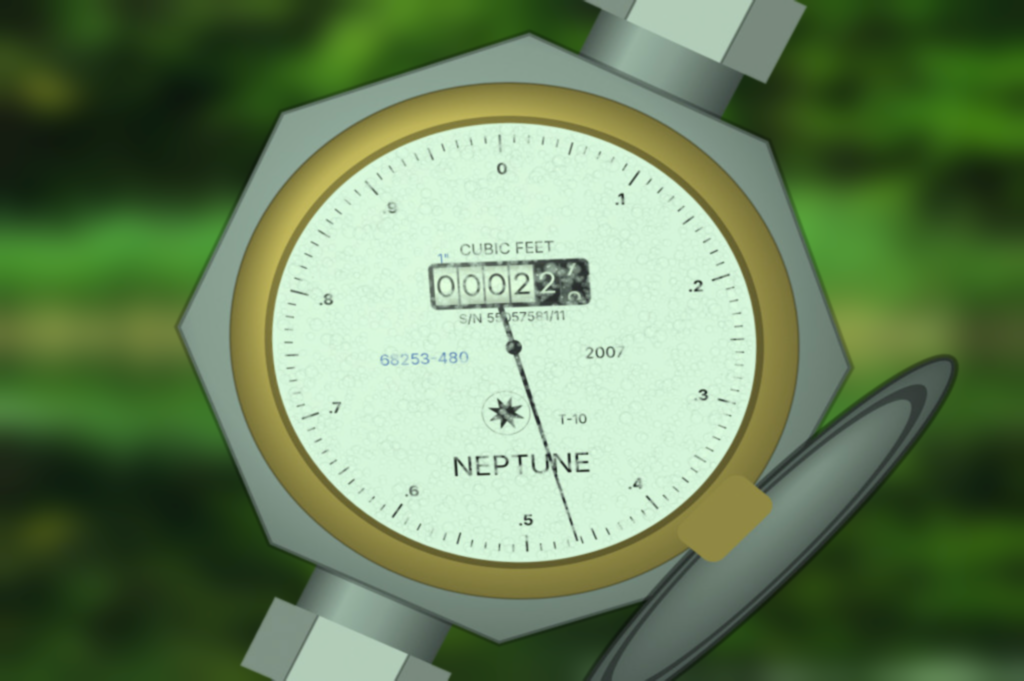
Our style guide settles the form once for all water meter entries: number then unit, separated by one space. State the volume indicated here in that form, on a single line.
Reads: 227.46 ft³
